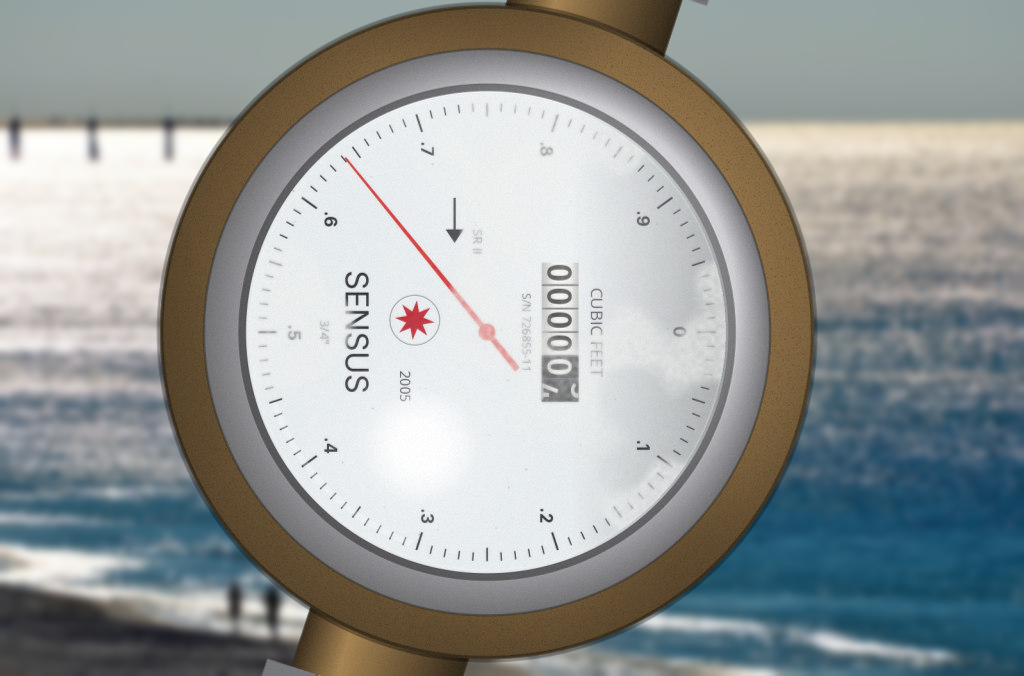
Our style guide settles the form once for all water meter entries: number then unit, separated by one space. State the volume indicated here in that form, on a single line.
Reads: 3.64 ft³
